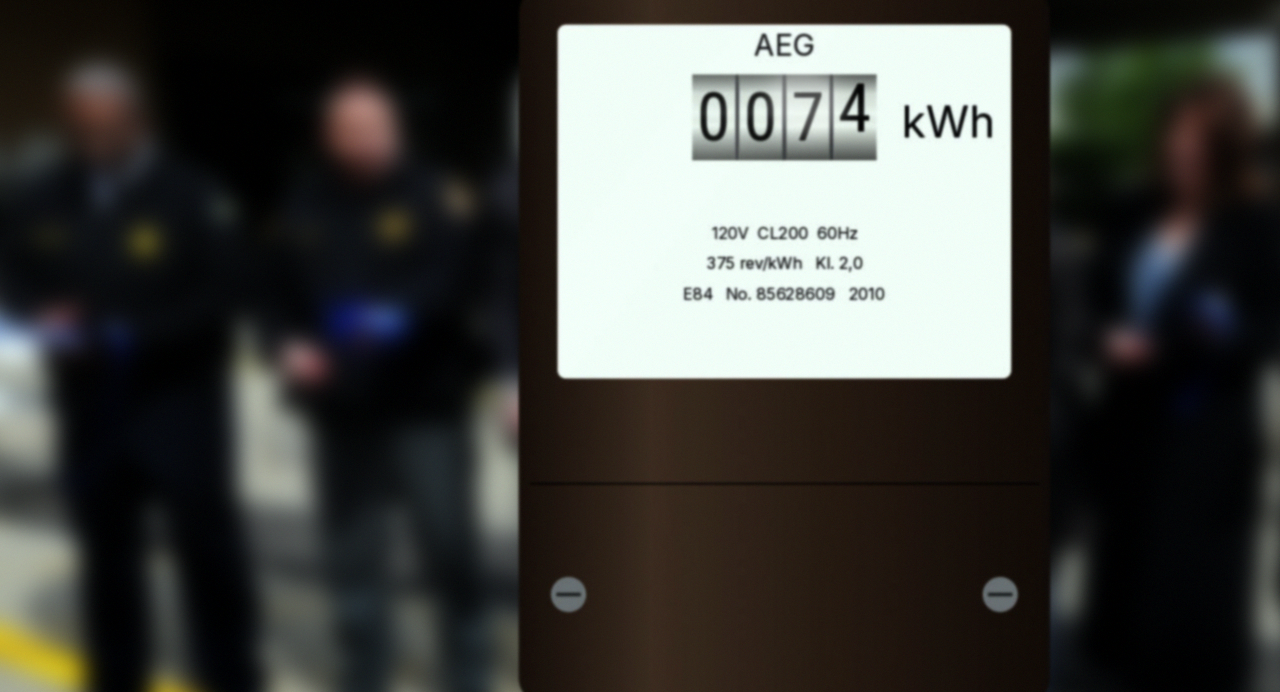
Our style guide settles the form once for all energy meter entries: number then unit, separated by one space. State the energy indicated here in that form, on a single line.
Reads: 74 kWh
